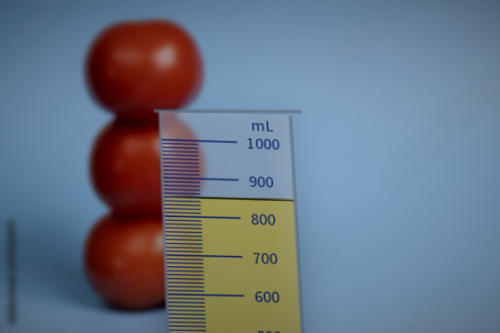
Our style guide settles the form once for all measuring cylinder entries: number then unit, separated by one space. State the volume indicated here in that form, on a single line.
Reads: 850 mL
